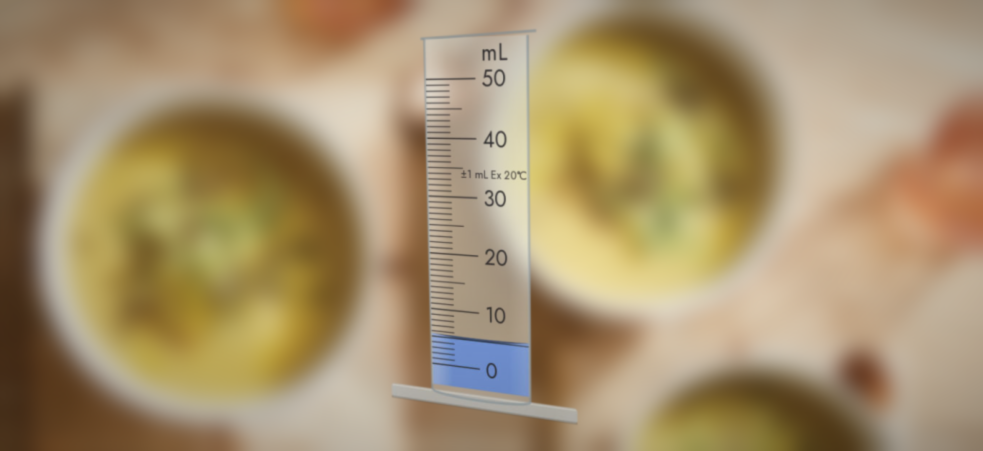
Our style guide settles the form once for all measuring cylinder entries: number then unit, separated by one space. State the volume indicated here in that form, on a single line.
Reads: 5 mL
